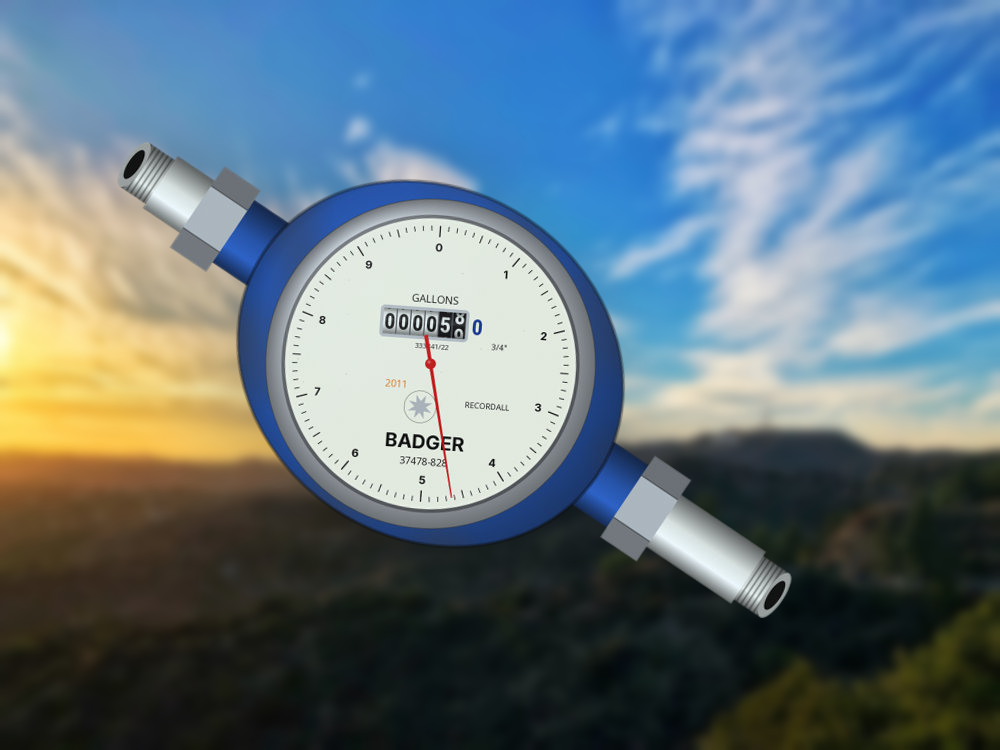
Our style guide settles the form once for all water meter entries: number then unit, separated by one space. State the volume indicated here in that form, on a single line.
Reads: 584.6 gal
